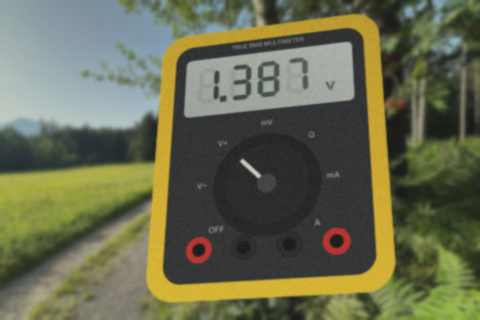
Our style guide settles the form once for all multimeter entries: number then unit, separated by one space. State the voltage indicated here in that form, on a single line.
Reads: 1.387 V
